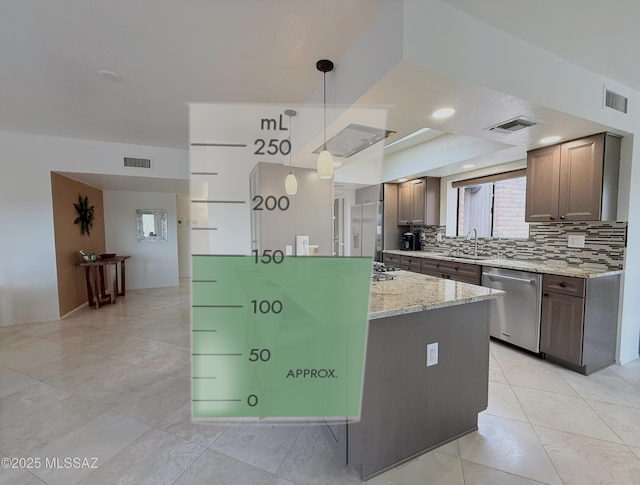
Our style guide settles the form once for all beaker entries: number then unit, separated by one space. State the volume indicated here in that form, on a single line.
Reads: 150 mL
